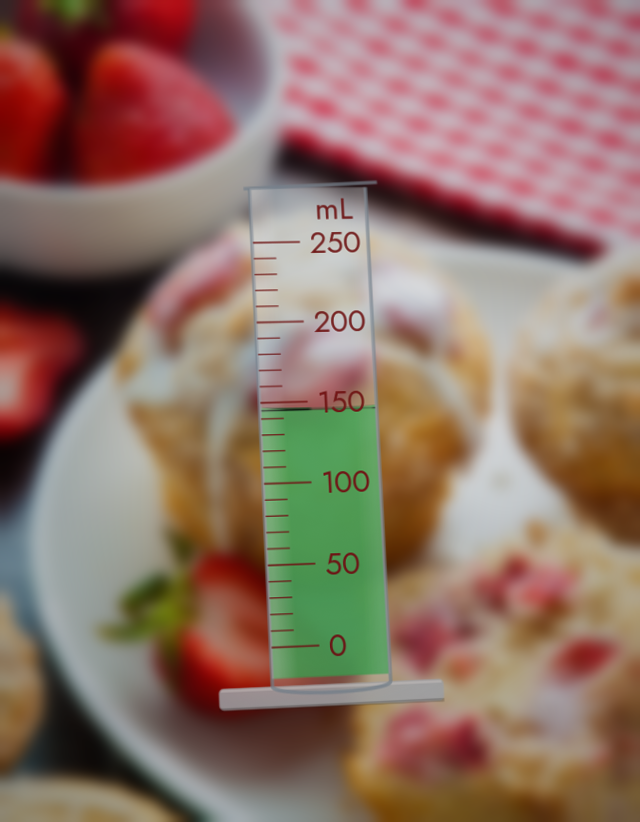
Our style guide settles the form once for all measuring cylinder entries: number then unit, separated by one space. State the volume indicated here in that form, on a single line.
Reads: 145 mL
